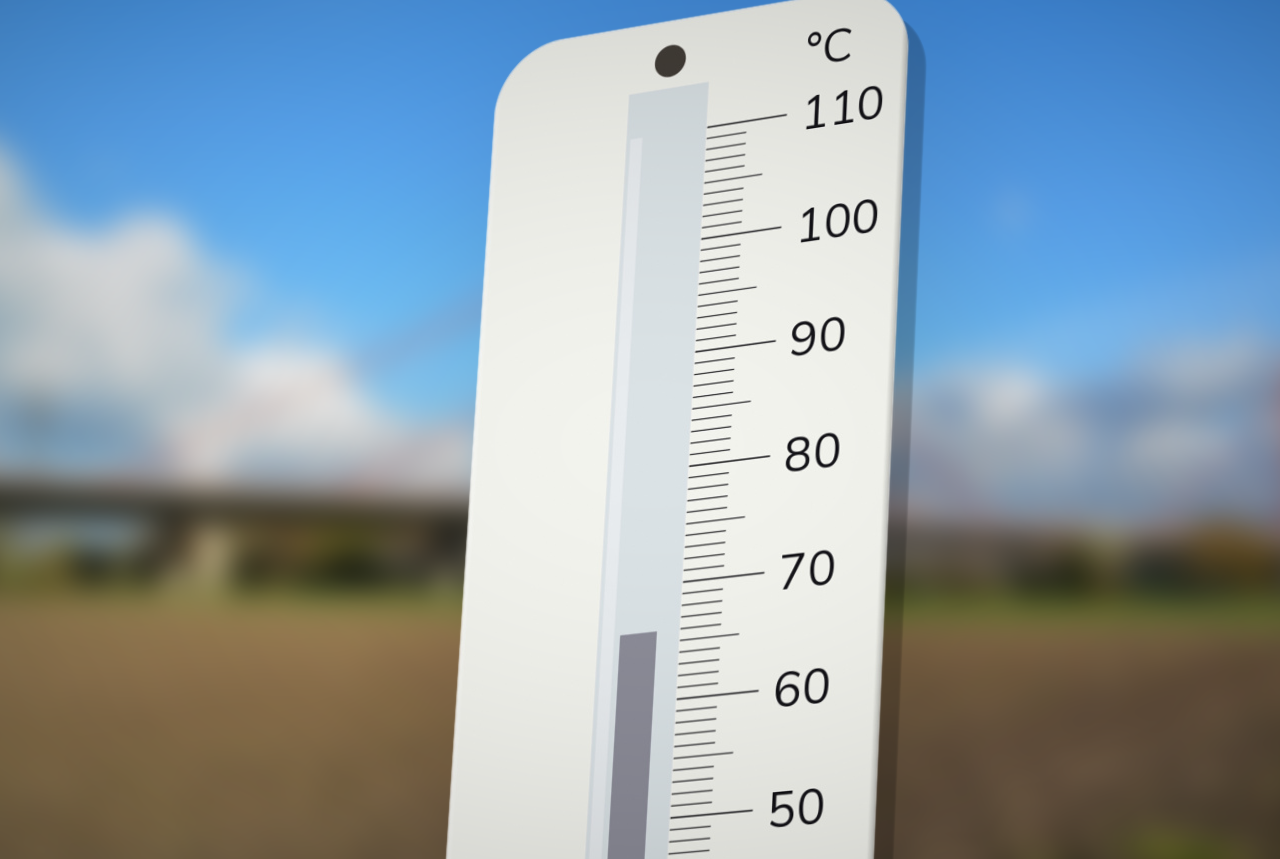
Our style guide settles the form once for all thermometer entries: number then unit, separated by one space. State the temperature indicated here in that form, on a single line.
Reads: 66 °C
